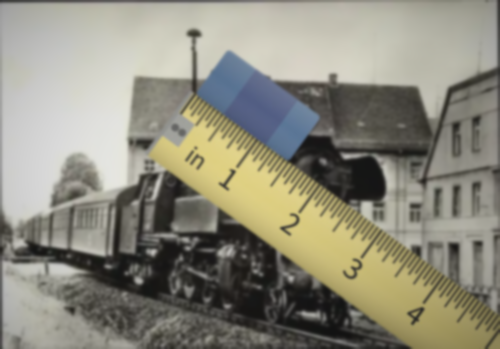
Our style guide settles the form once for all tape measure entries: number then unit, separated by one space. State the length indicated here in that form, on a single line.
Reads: 1.5 in
